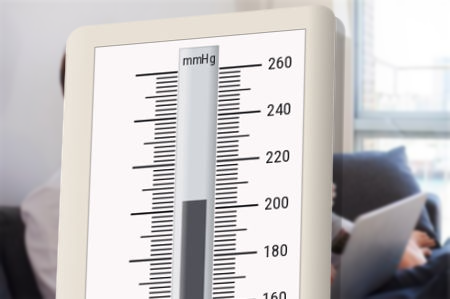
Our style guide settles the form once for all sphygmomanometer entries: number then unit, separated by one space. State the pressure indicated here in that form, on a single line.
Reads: 204 mmHg
